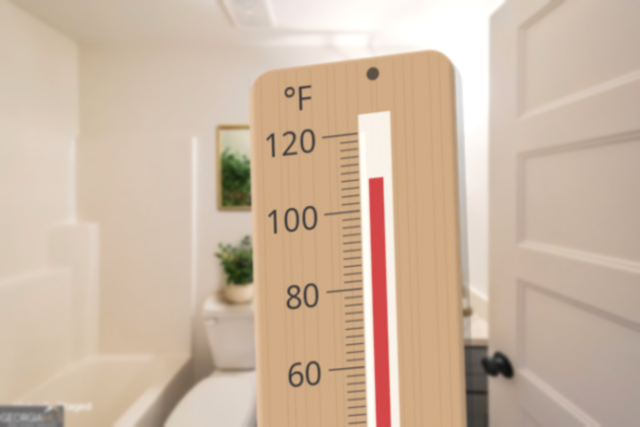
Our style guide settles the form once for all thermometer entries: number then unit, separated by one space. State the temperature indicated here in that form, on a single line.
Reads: 108 °F
